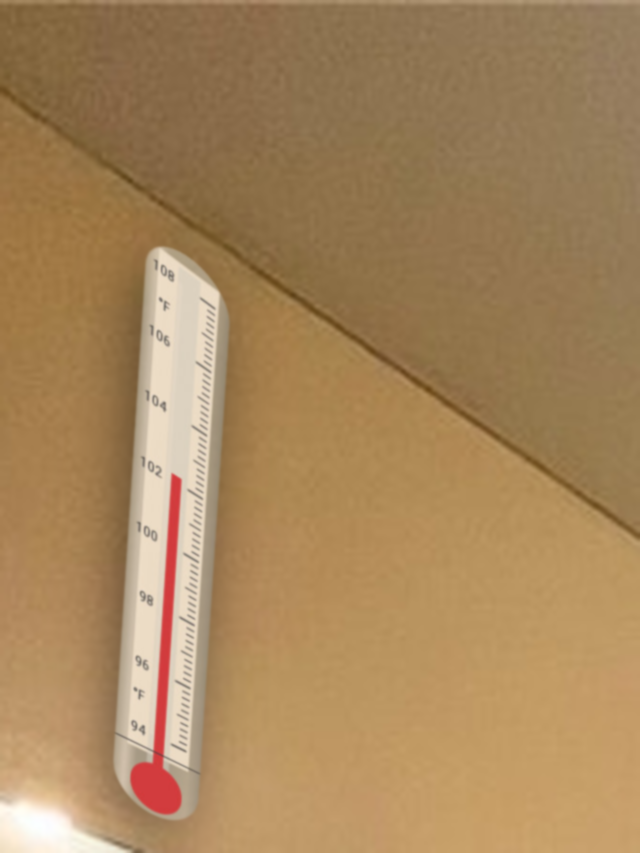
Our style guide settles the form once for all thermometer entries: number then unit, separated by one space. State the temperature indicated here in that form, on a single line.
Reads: 102.2 °F
